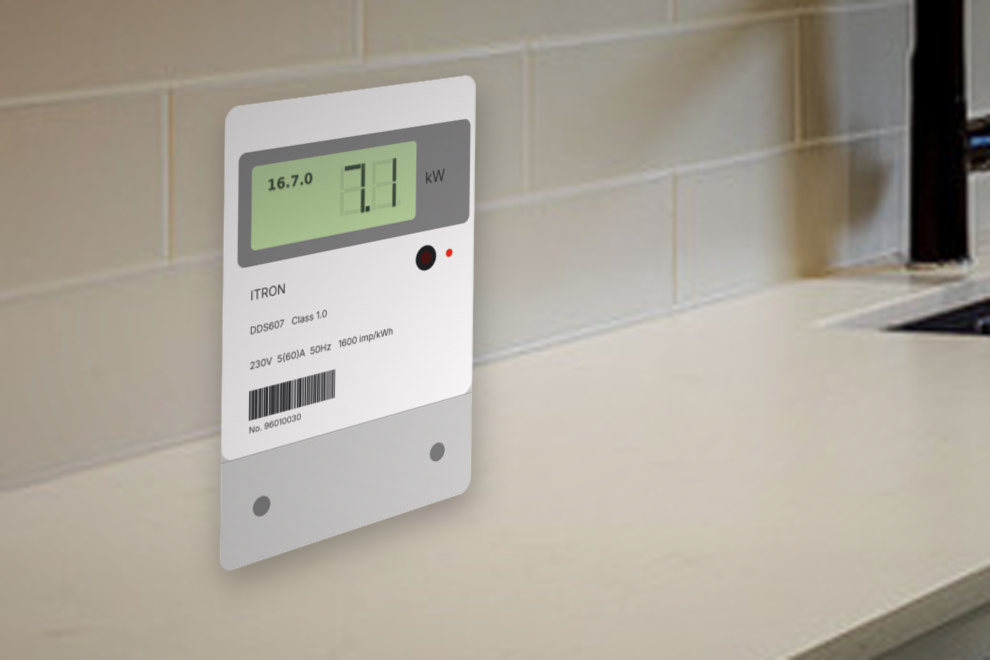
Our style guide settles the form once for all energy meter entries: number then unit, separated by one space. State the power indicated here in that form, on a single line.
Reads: 7.1 kW
